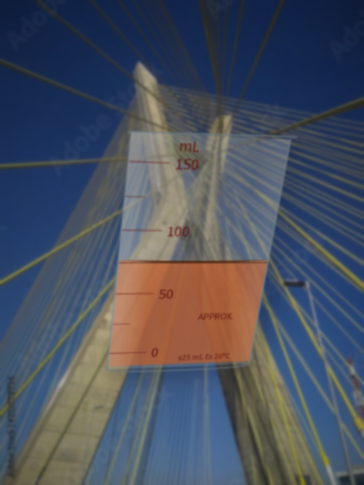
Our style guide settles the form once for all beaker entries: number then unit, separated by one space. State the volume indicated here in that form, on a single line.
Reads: 75 mL
